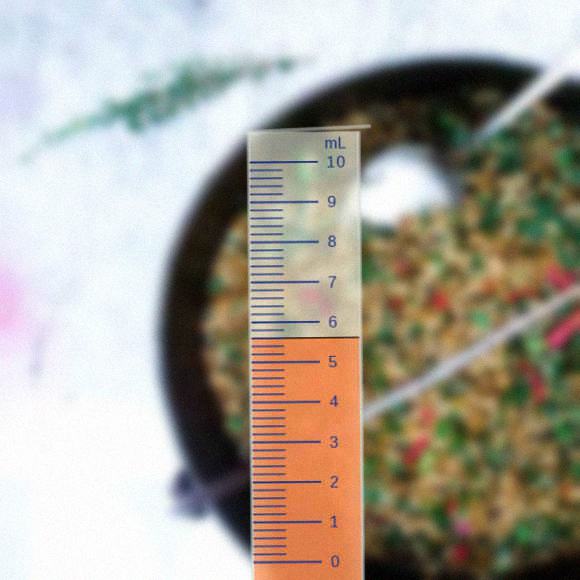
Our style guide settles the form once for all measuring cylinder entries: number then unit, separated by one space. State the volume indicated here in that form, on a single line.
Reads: 5.6 mL
